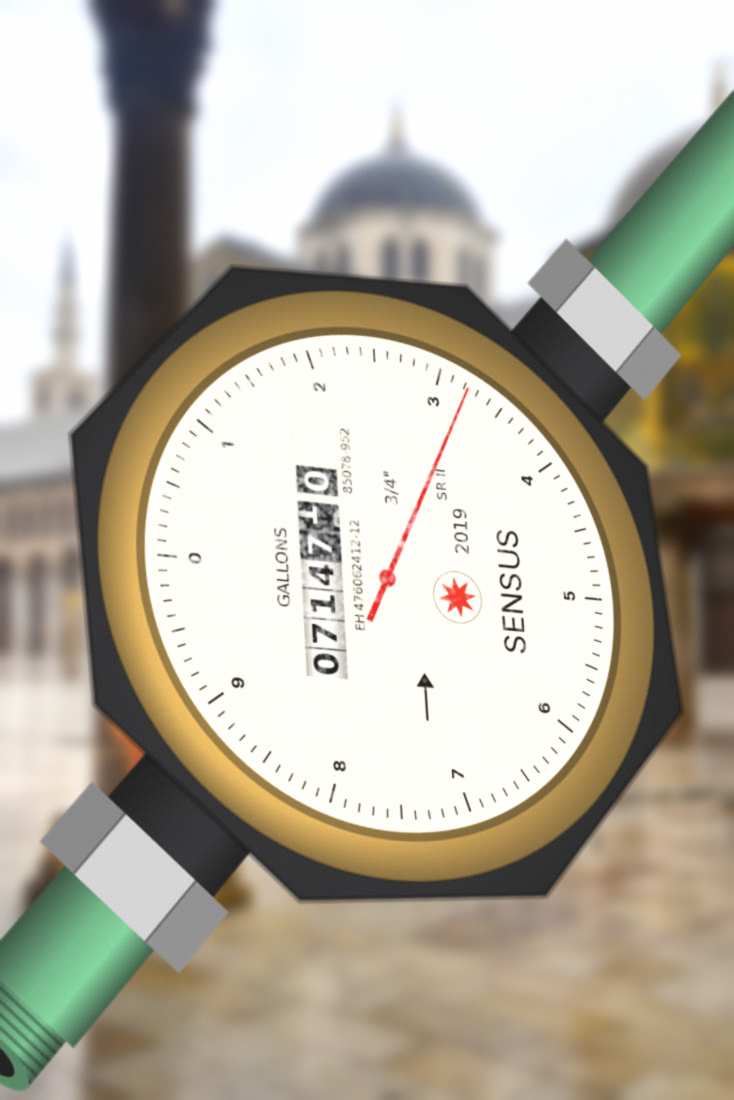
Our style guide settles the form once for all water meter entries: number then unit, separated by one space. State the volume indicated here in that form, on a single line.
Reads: 714713.2 gal
